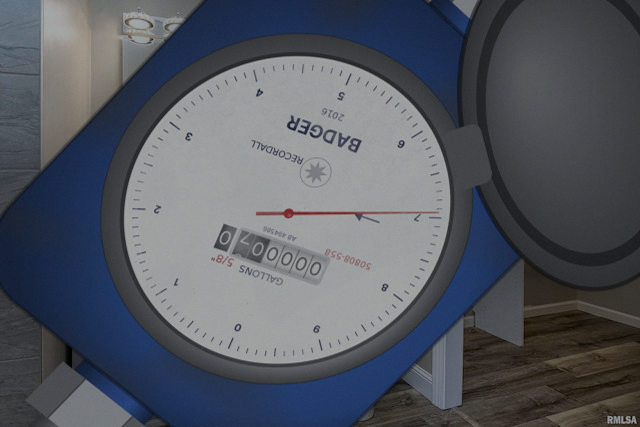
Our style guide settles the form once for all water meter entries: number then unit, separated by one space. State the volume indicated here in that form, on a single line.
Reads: 66.9 gal
